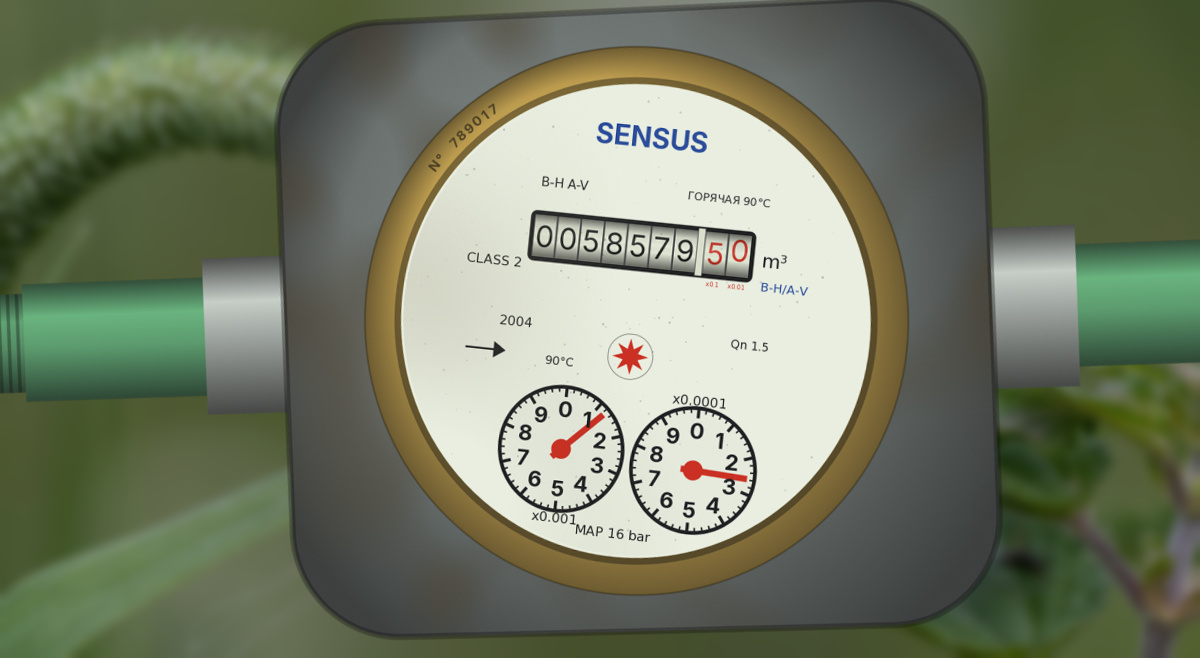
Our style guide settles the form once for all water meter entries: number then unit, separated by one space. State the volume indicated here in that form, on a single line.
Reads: 58579.5012 m³
